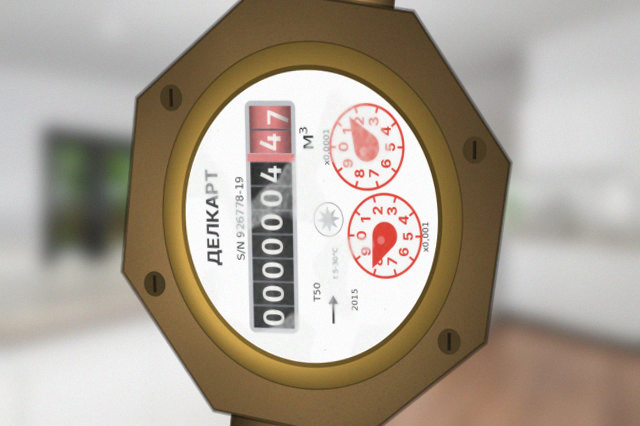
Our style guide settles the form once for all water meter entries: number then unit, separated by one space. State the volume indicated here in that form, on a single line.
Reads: 4.4681 m³
